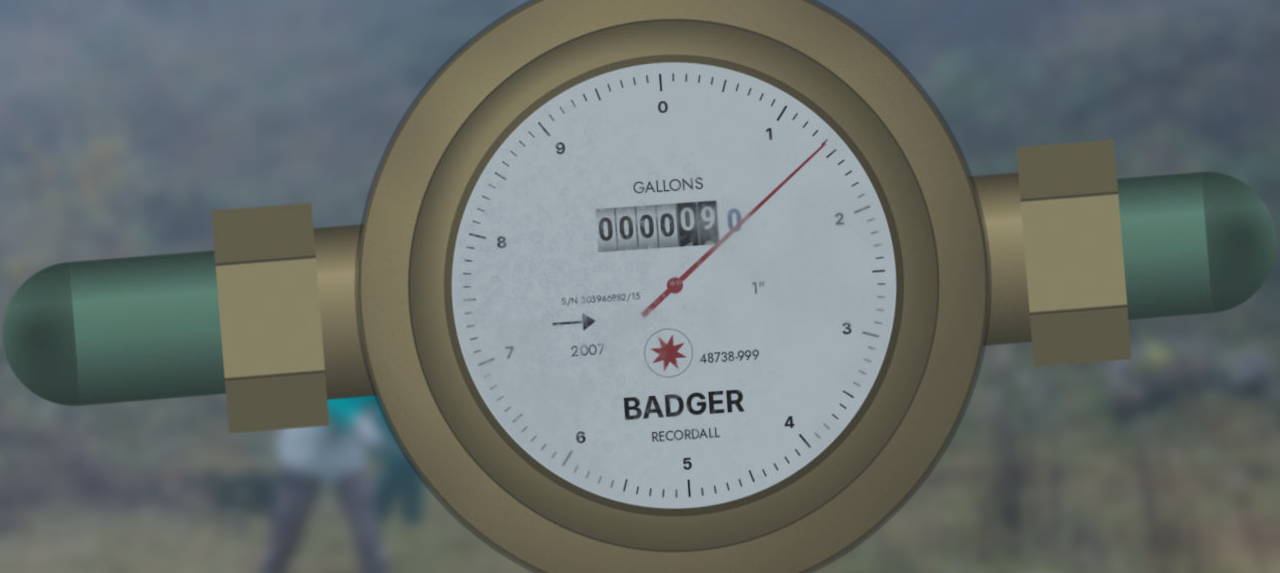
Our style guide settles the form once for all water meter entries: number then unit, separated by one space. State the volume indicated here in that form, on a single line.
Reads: 91.4 gal
